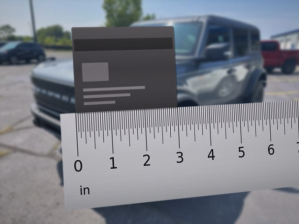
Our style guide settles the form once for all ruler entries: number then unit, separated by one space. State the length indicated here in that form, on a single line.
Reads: 3 in
